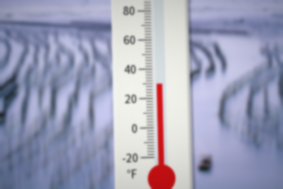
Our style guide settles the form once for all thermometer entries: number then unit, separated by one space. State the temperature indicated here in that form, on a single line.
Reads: 30 °F
